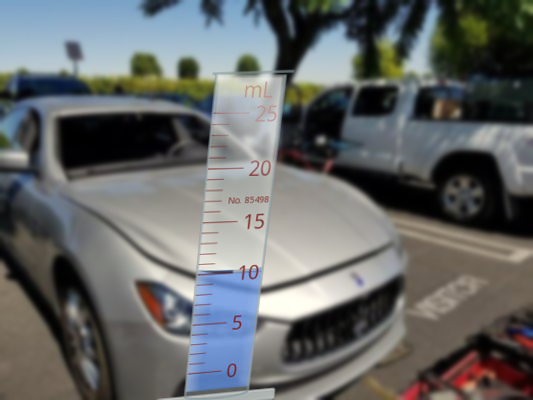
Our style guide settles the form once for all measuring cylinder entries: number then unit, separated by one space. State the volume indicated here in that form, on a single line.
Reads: 10 mL
